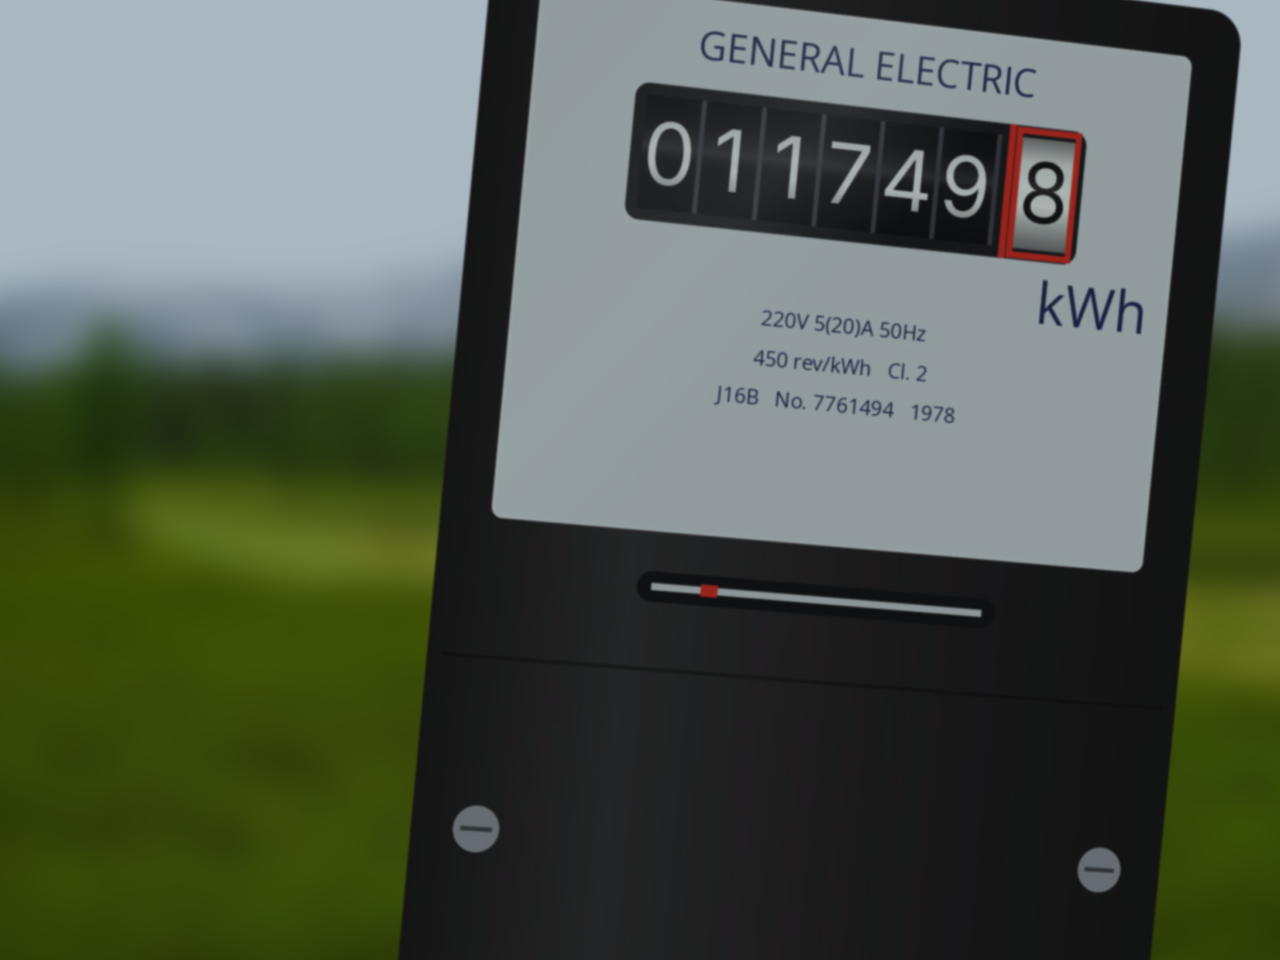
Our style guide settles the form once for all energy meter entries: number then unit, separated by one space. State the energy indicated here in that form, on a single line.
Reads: 11749.8 kWh
